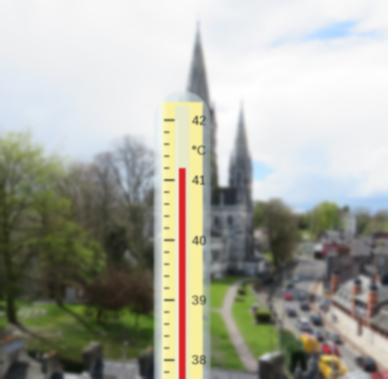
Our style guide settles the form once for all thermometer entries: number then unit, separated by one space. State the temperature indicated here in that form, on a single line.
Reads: 41.2 °C
